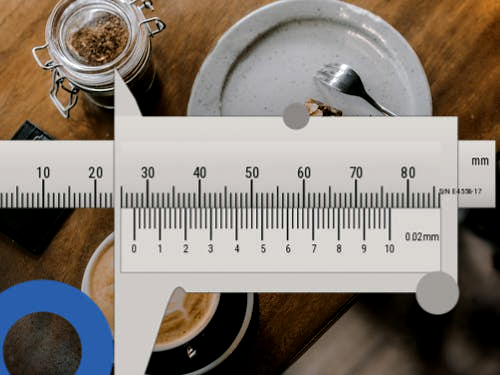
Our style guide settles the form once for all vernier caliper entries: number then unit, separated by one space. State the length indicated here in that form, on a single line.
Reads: 27.5 mm
